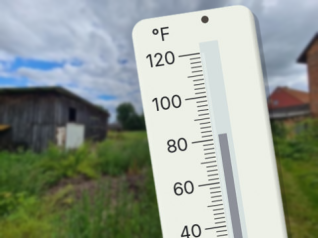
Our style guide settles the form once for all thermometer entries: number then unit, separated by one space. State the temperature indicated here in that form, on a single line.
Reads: 82 °F
